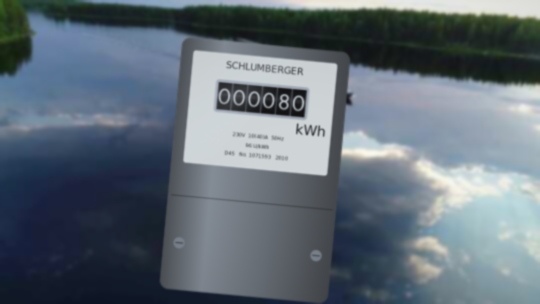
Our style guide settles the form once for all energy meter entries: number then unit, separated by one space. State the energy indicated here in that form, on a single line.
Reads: 80 kWh
